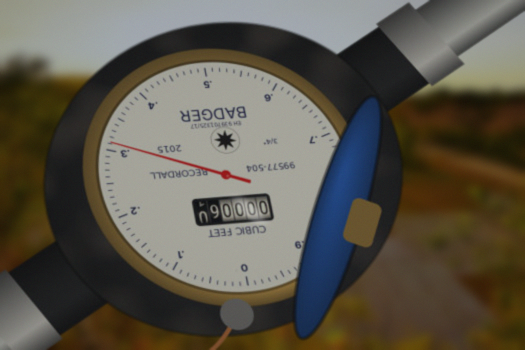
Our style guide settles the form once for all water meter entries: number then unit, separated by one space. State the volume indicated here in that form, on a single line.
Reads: 60.31 ft³
